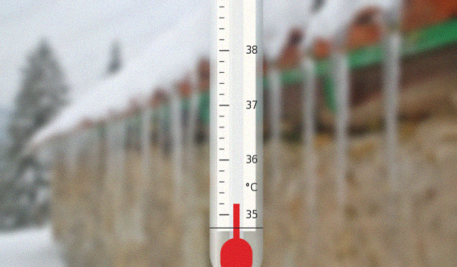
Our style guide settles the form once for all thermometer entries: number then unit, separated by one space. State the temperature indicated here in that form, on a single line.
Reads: 35.2 °C
